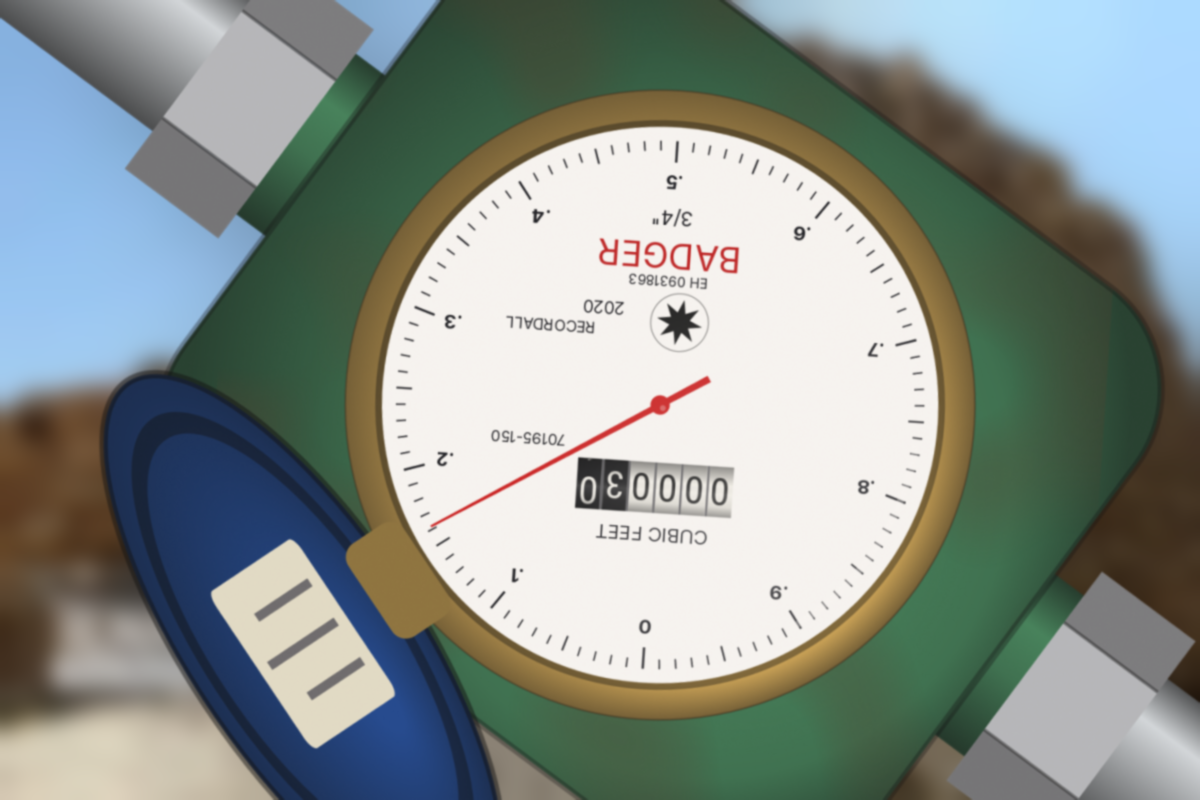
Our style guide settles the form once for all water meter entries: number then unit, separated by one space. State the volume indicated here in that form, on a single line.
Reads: 30.16 ft³
